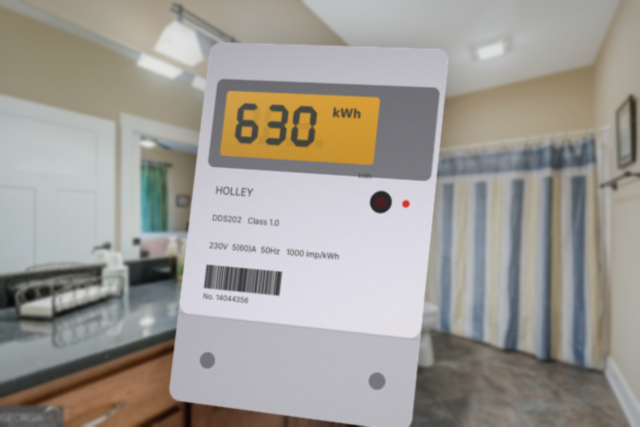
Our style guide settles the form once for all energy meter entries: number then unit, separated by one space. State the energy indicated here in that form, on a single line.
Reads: 630 kWh
